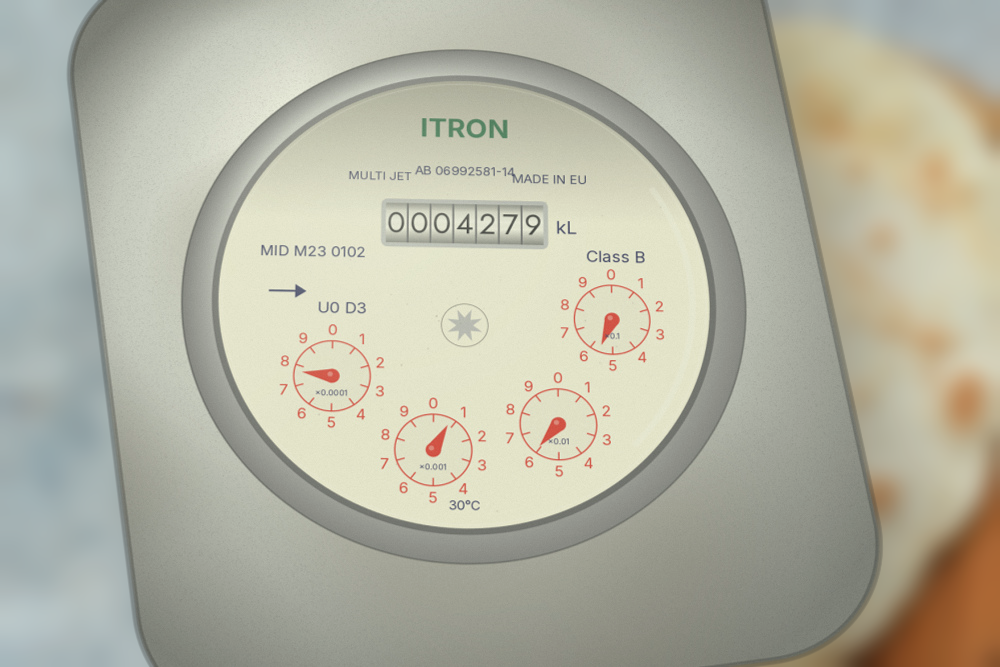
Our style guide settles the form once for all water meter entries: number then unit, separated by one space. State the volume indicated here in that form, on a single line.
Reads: 4279.5607 kL
